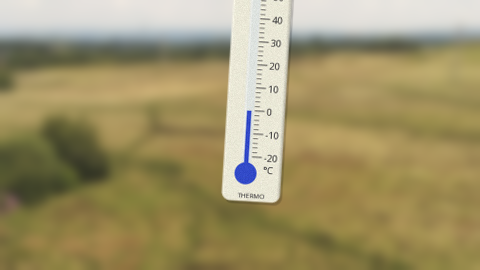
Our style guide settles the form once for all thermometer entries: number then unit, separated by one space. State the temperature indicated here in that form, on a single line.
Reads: 0 °C
